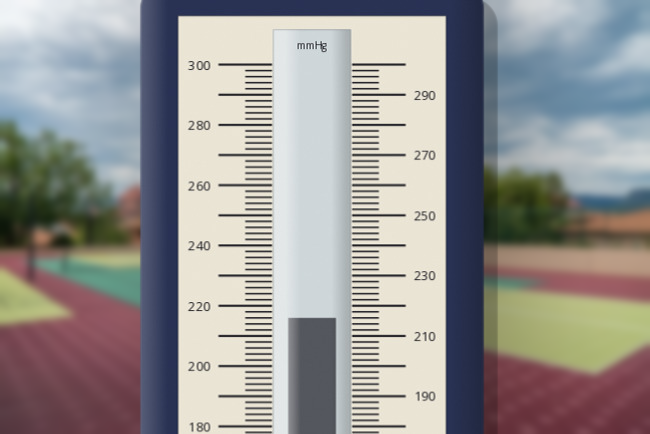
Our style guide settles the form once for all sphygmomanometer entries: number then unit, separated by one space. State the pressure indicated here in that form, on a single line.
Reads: 216 mmHg
